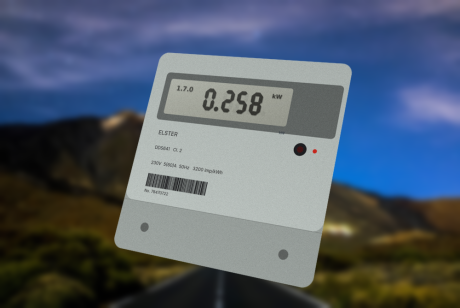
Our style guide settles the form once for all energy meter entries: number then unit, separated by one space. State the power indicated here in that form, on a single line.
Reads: 0.258 kW
